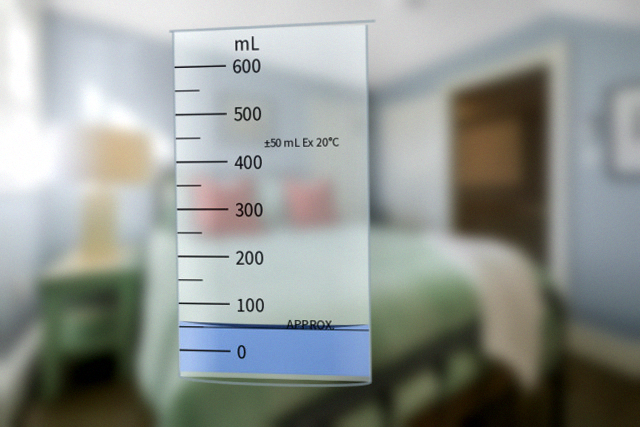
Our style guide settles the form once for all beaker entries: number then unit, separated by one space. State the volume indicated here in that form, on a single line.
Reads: 50 mL
